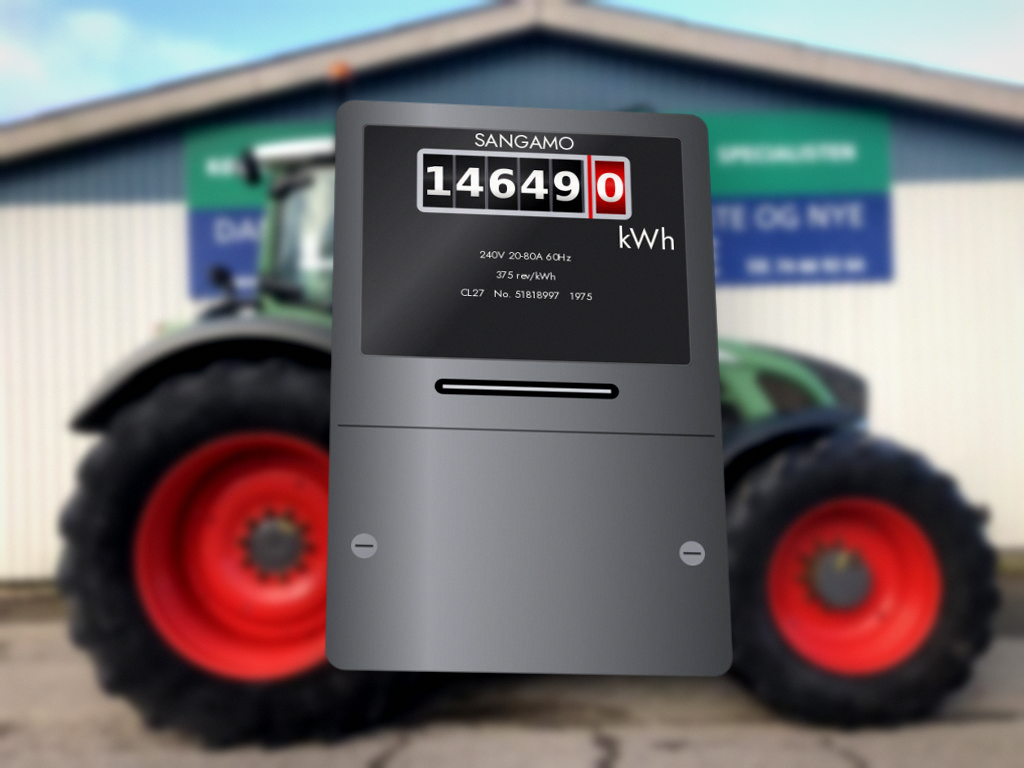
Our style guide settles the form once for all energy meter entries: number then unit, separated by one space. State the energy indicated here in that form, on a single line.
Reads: 14649.0 kWh
